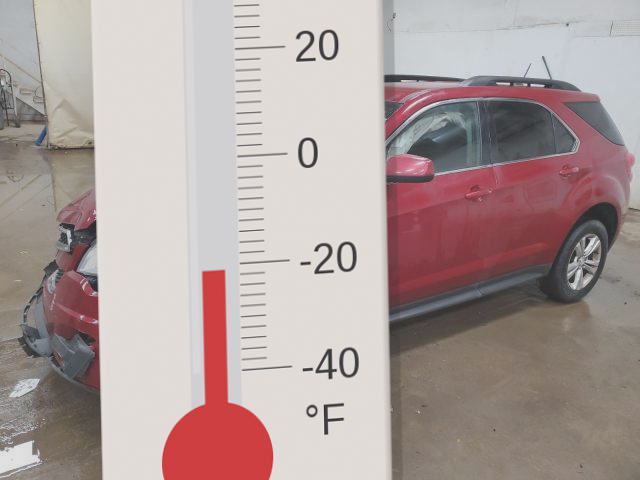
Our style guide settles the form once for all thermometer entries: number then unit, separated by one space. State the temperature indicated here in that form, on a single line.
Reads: -21 °F
